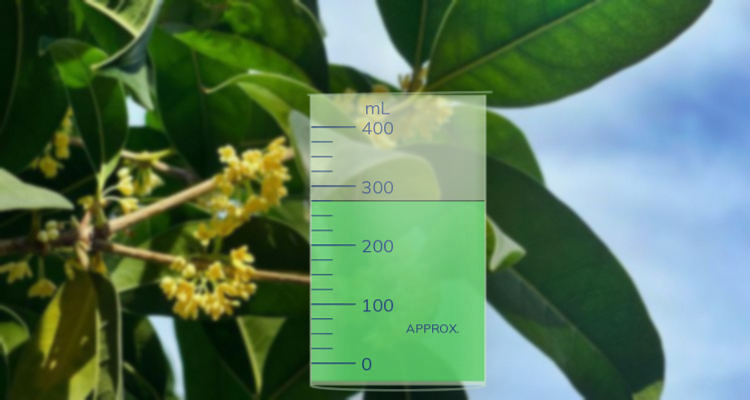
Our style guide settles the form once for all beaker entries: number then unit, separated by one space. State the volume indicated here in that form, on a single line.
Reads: 275 mL
